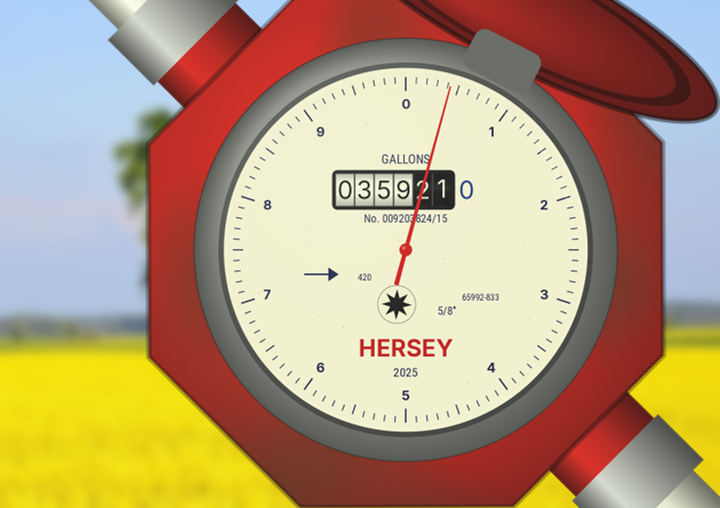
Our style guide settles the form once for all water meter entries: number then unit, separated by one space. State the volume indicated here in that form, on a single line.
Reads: 359210.4 gal
